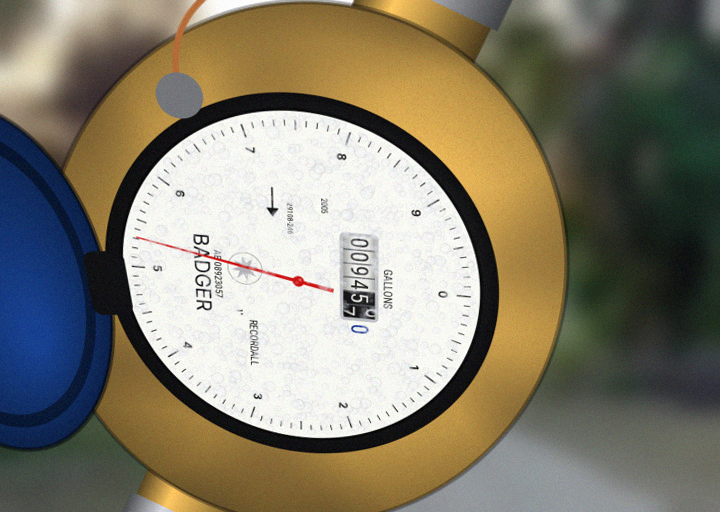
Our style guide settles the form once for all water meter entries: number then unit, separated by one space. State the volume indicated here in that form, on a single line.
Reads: 94565.3 gal
